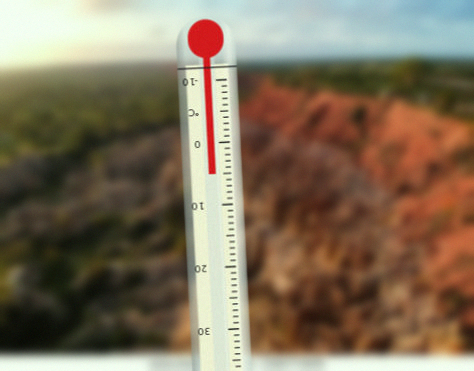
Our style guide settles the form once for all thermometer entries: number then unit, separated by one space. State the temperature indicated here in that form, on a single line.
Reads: 5 °C
